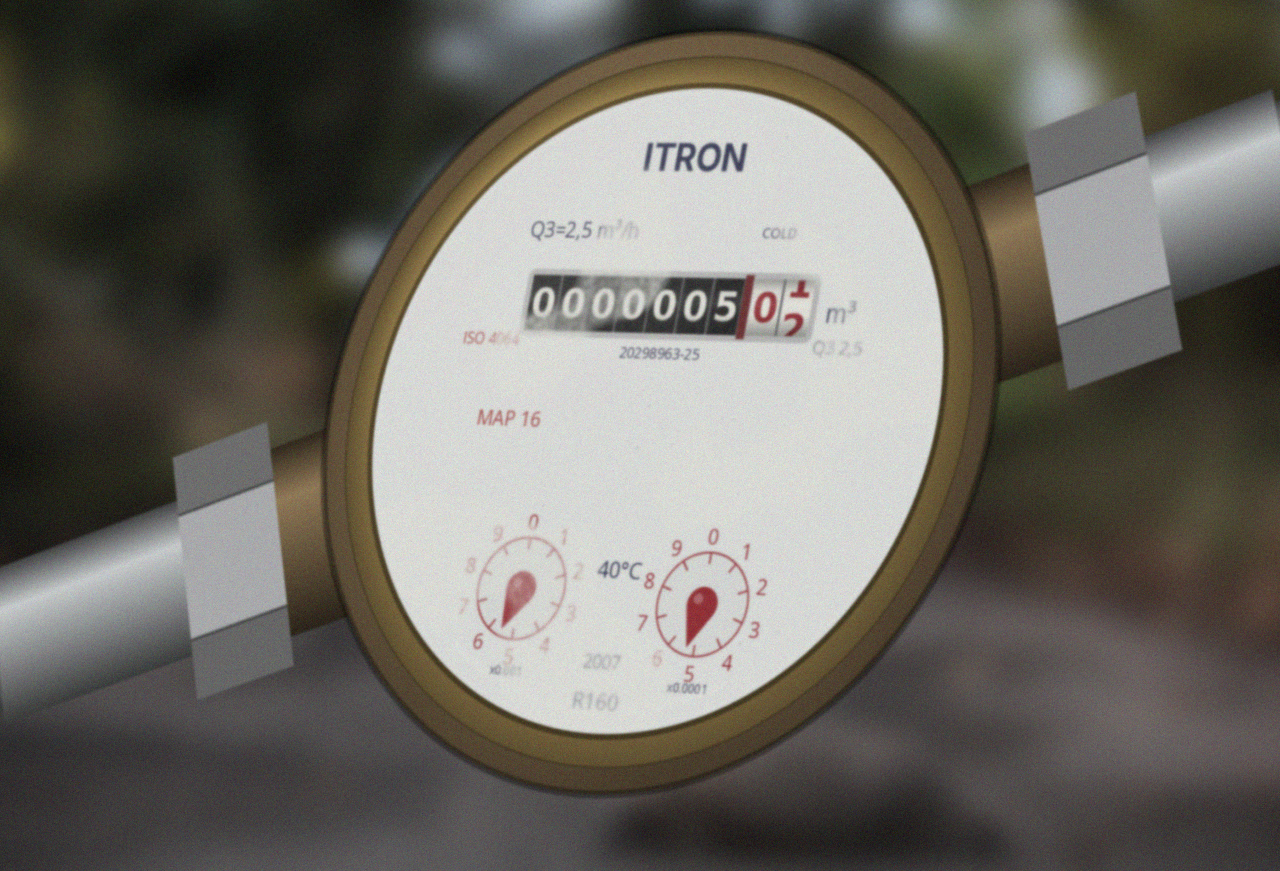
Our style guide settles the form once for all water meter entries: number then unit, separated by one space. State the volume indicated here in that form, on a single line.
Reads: 5.0155 m³
